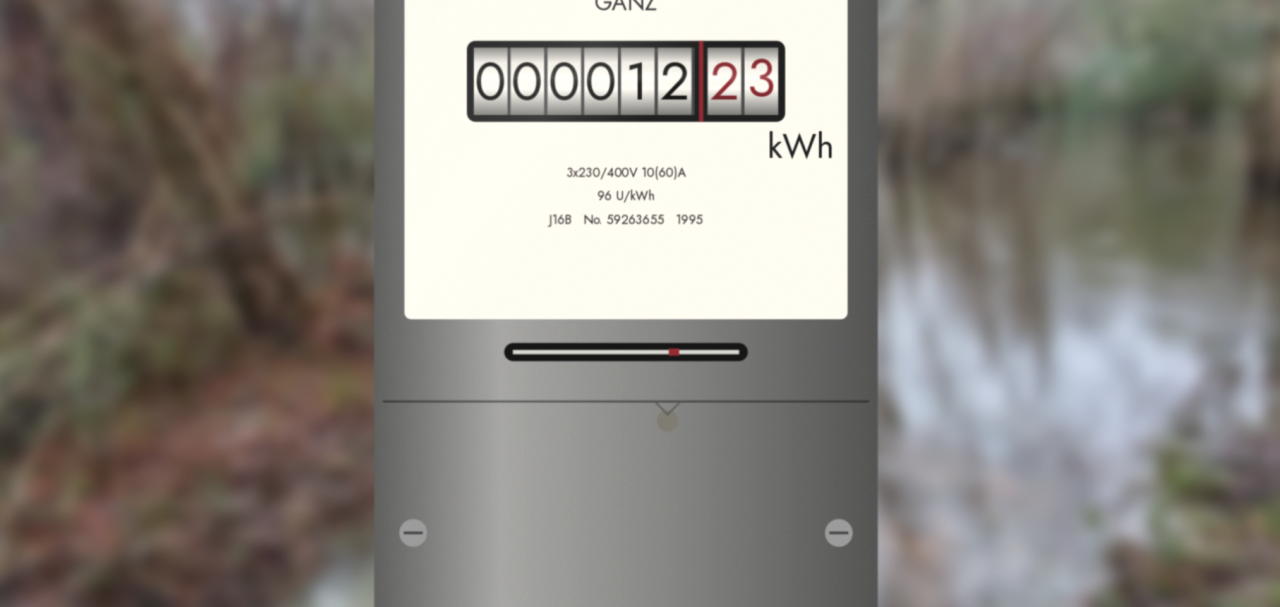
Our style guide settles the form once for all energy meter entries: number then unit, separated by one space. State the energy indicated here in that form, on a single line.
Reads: 12.23 kWh
